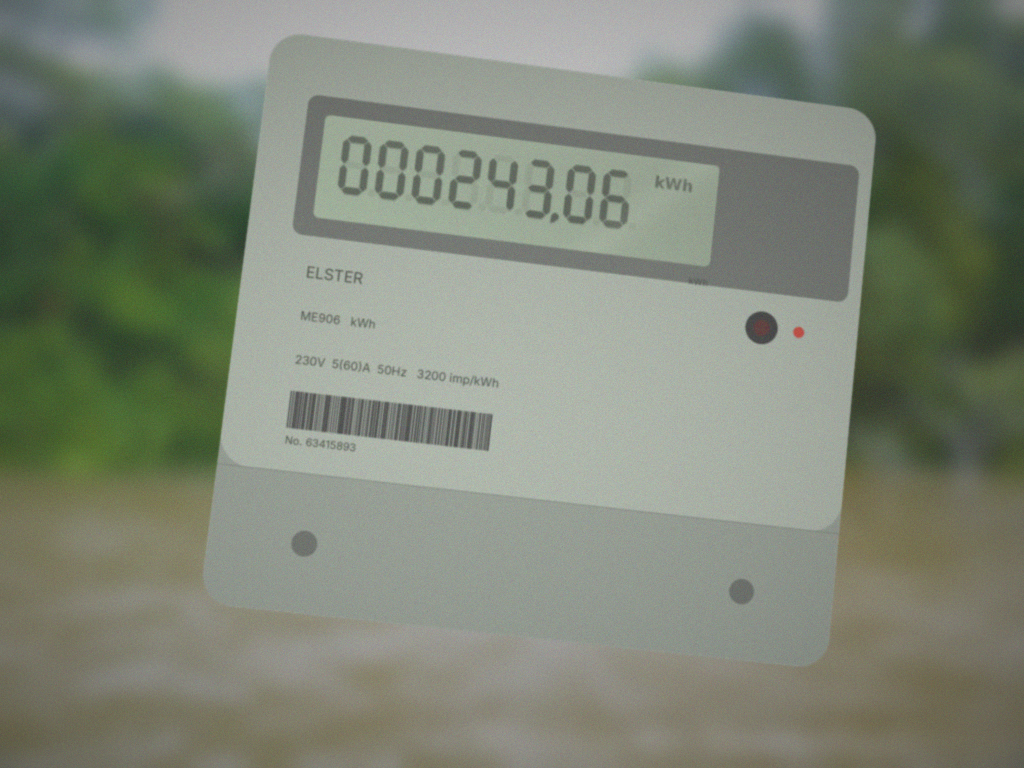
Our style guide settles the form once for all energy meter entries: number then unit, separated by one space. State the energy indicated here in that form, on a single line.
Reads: 243.06 kWh
